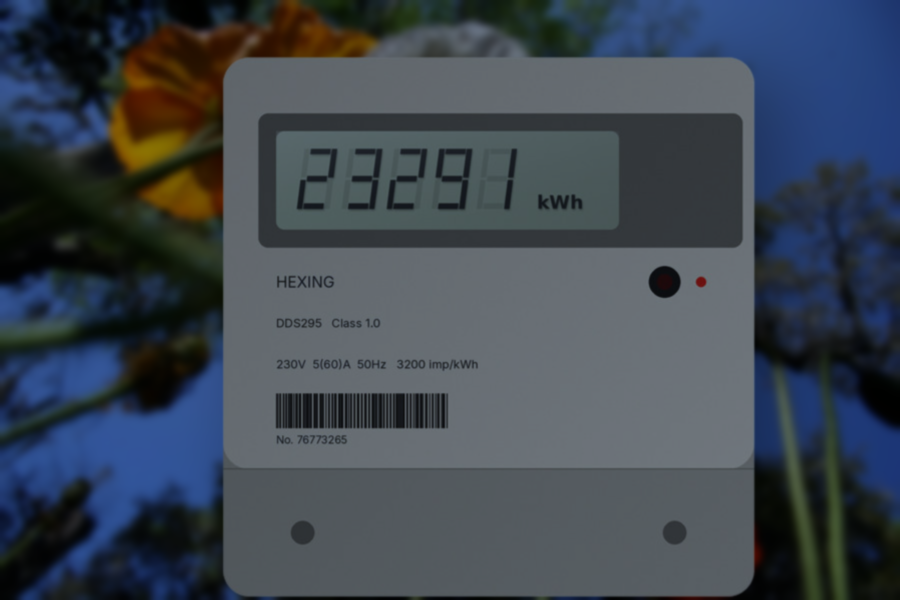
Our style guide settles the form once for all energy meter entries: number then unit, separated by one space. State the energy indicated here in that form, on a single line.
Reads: 23291 kWh
